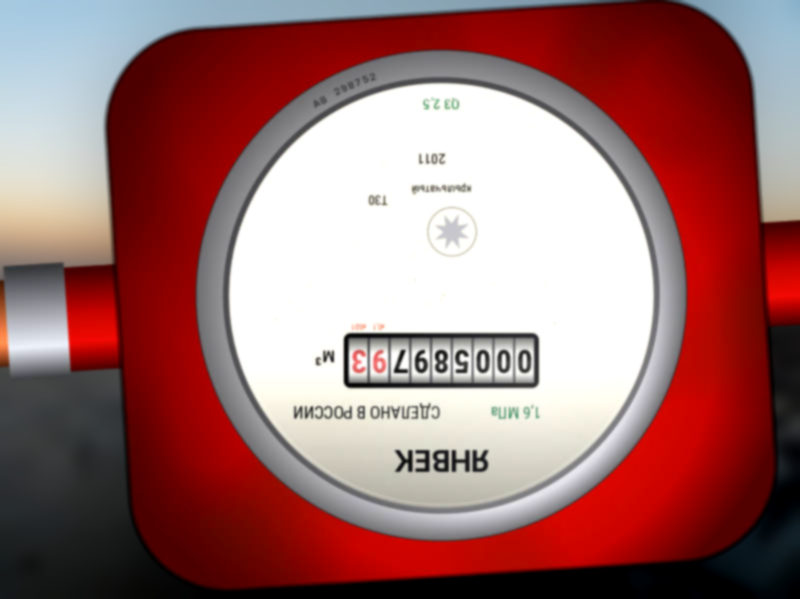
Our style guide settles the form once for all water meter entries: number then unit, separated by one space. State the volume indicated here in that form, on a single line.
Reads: 5897.93 m³
